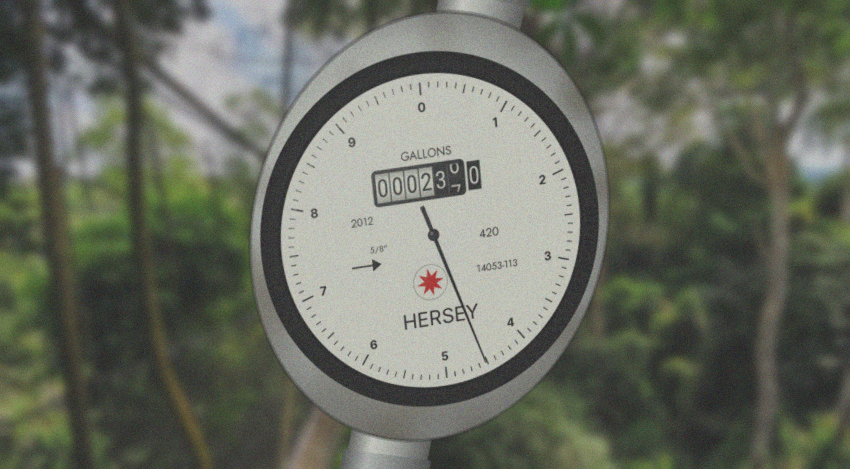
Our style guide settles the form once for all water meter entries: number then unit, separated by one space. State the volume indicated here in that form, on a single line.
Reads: 2364.5 gal
